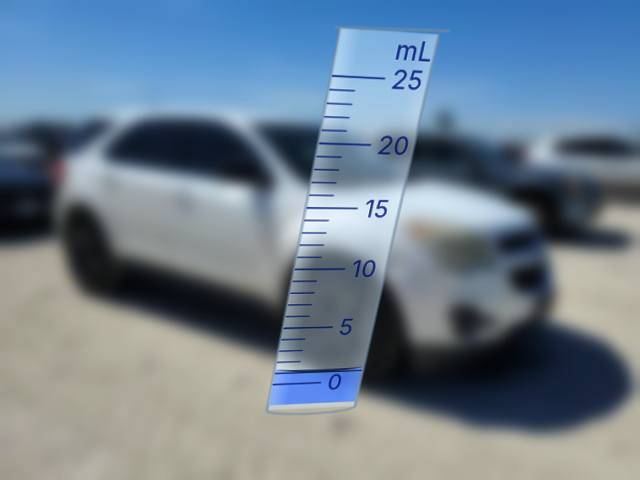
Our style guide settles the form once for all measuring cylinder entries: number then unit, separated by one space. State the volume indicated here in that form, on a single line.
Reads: 1 mL
